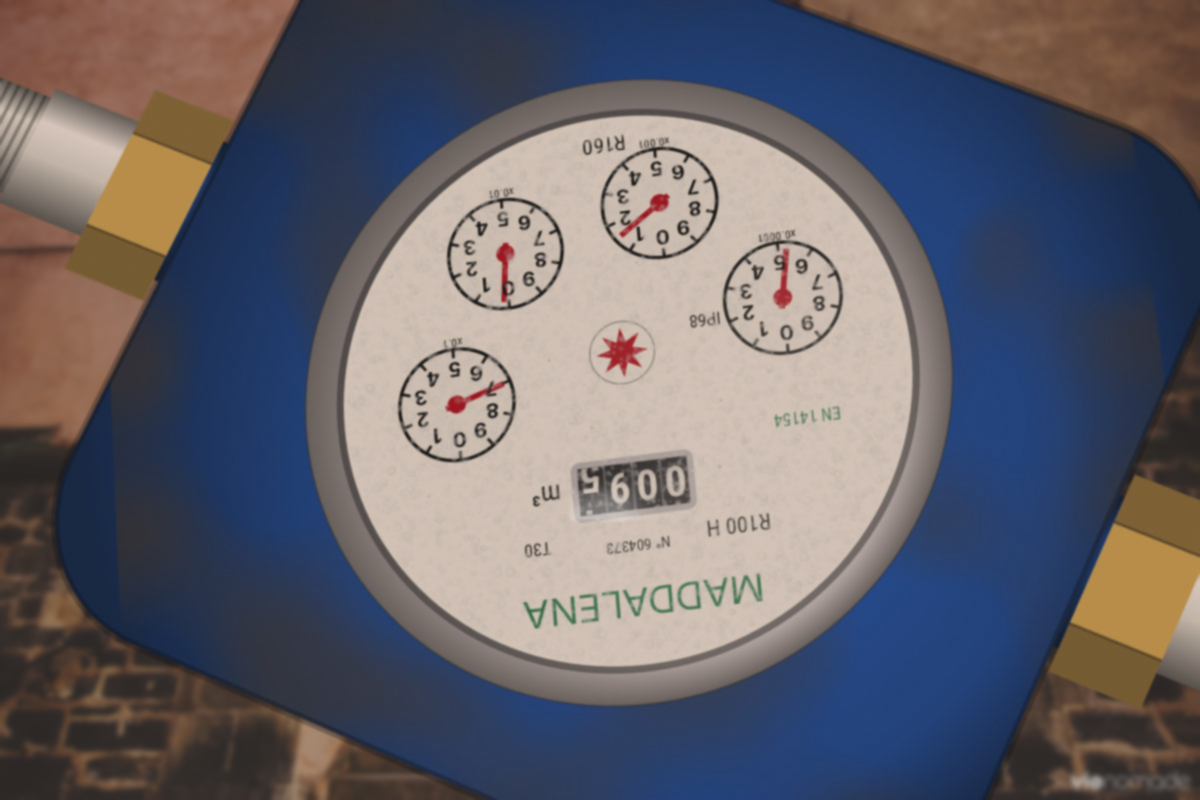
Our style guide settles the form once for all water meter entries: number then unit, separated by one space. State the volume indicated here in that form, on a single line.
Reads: 94.7015 m³
